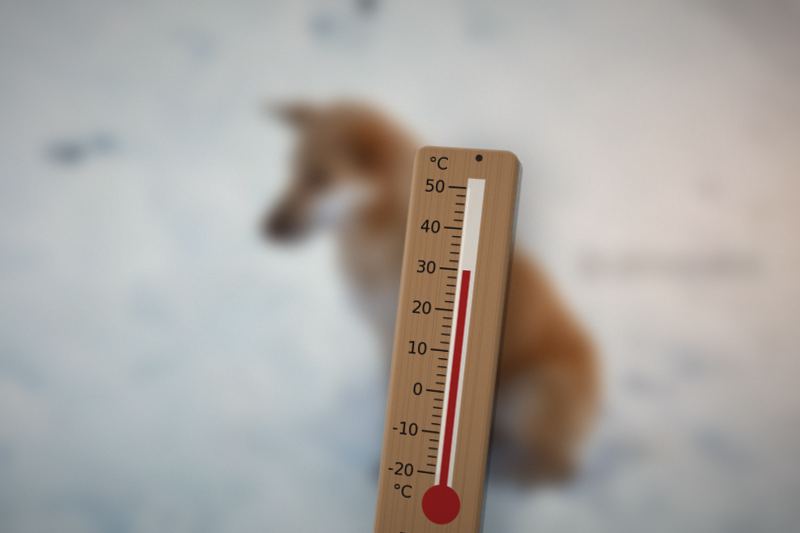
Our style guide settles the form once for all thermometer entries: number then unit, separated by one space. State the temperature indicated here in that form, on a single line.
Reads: 30 °C
